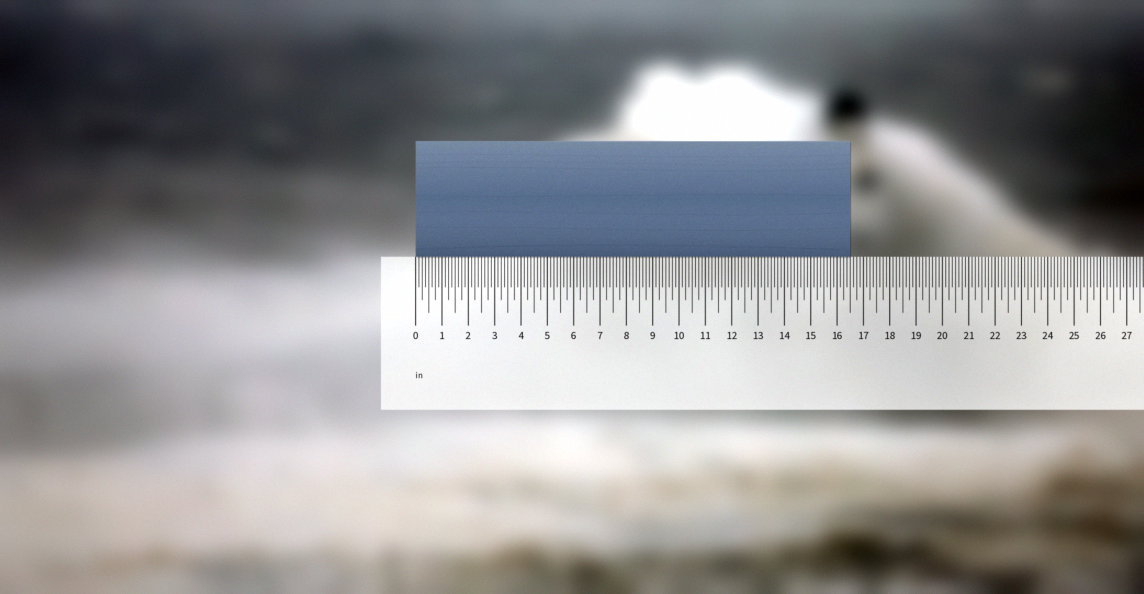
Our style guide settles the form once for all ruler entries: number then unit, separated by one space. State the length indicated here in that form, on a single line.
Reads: 16.5 in
